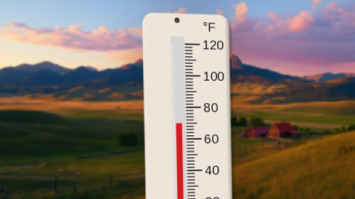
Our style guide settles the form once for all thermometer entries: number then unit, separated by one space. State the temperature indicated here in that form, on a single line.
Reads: 70 °F
